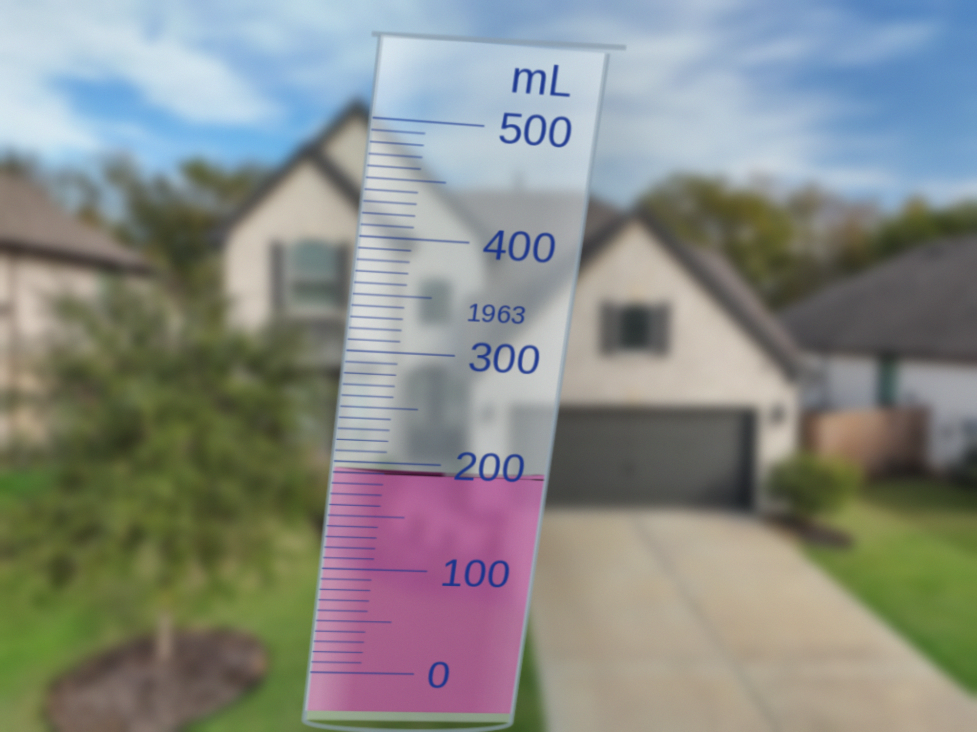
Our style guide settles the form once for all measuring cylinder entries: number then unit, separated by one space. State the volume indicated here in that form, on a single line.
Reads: 190 mL
